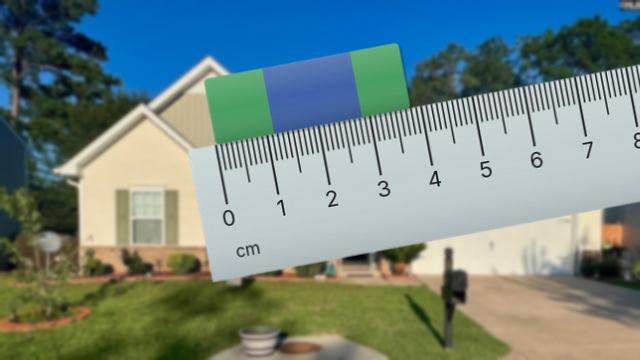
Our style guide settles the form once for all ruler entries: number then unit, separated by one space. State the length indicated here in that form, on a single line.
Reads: 3.8 cm
